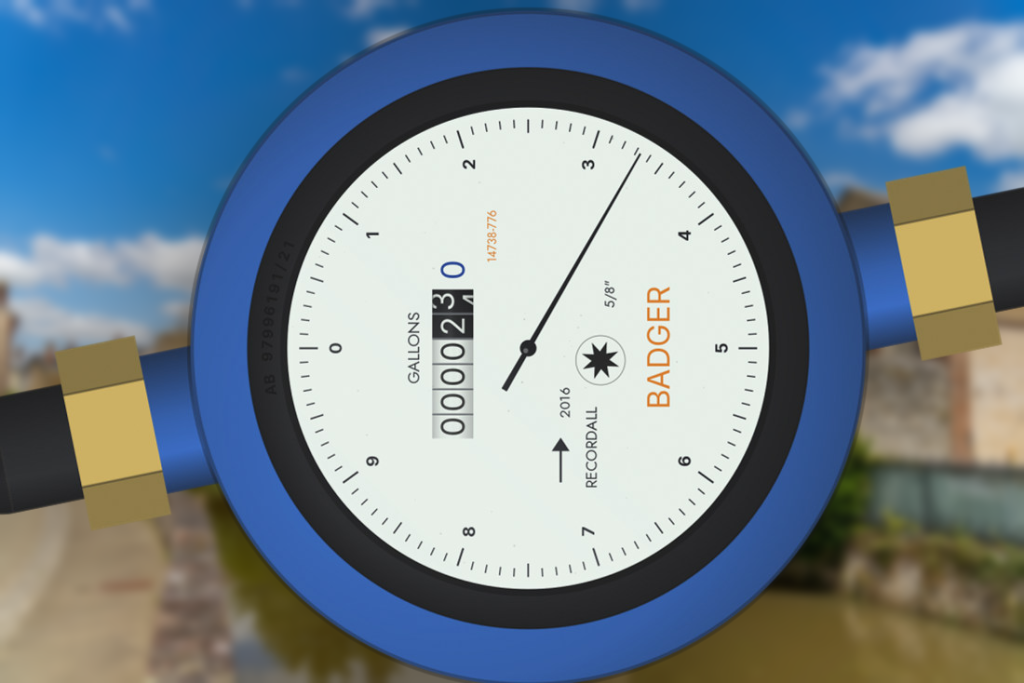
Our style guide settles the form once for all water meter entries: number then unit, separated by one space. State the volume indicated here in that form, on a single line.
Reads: 233.3 gal
